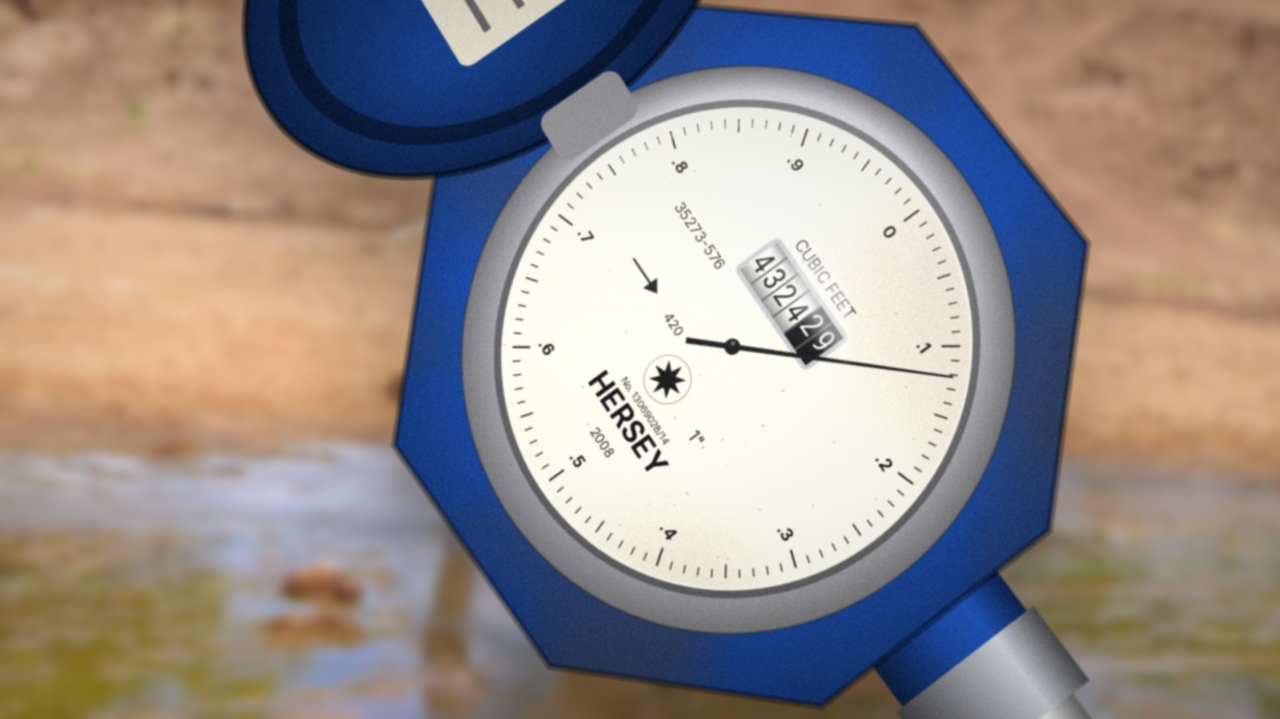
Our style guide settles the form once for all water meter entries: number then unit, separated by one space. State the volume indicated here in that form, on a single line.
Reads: 432429.12 ft³
